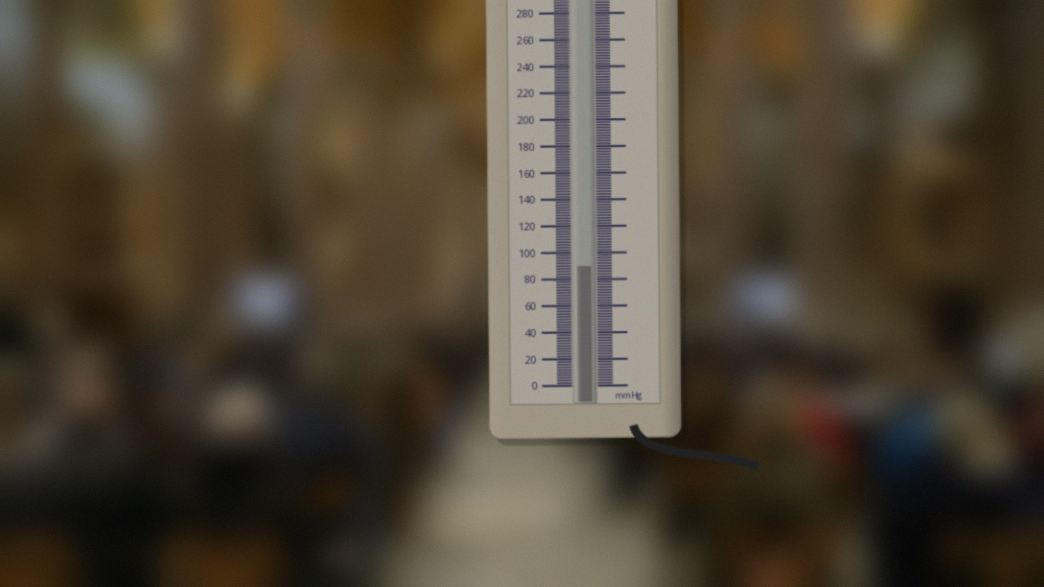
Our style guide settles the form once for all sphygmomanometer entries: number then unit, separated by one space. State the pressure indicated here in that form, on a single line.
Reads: 90 mmHg
